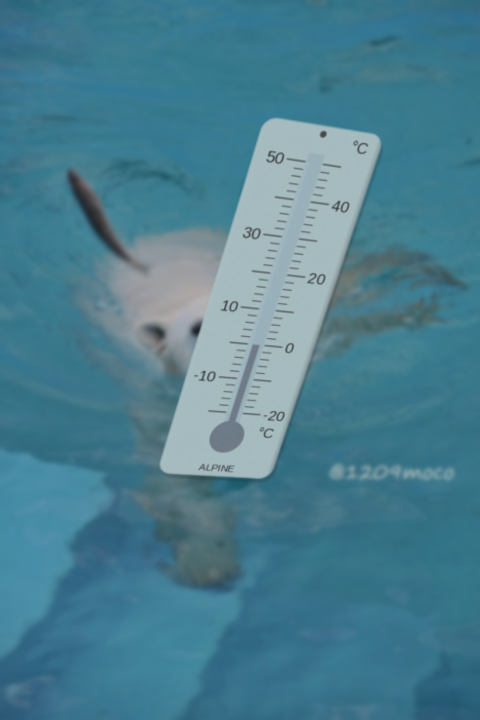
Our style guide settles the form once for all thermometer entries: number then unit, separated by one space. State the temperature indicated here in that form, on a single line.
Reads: 0 °C
